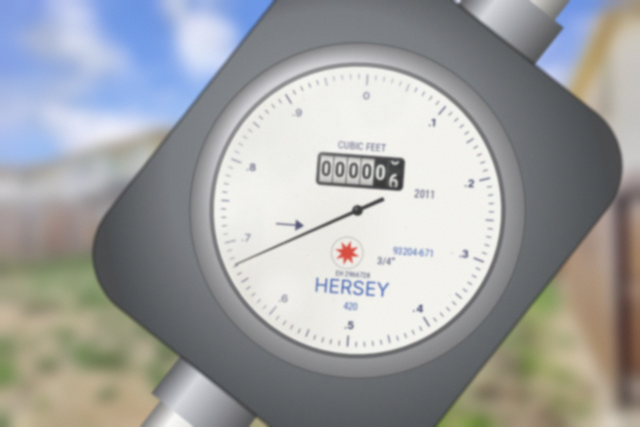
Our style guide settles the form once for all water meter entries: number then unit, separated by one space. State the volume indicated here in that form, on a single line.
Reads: 5.67 ft³
